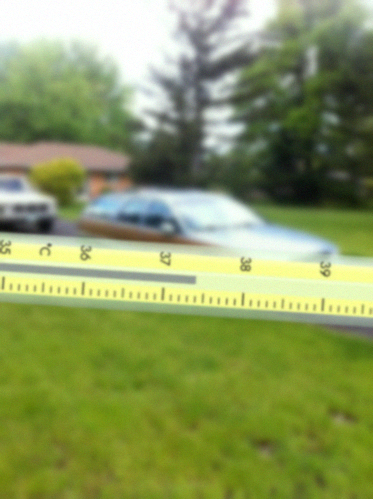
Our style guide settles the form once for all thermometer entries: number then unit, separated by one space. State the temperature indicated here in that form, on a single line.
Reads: 37.4 °C
